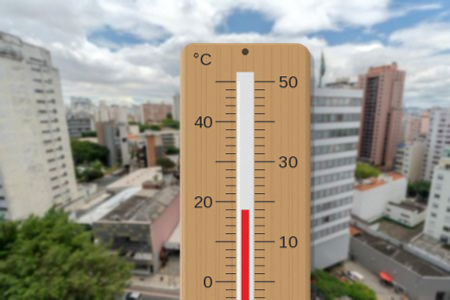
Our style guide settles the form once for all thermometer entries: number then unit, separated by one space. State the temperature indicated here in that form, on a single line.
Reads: 18 °C
